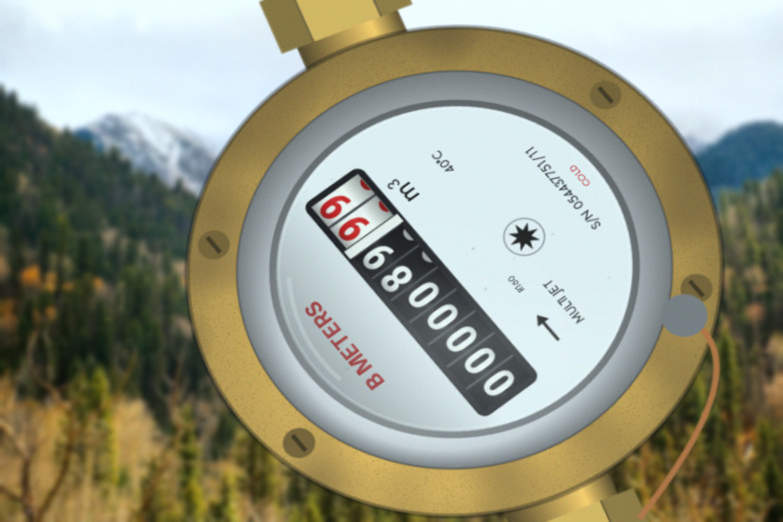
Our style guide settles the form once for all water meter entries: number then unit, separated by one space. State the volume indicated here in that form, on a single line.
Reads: 89.99 m³
